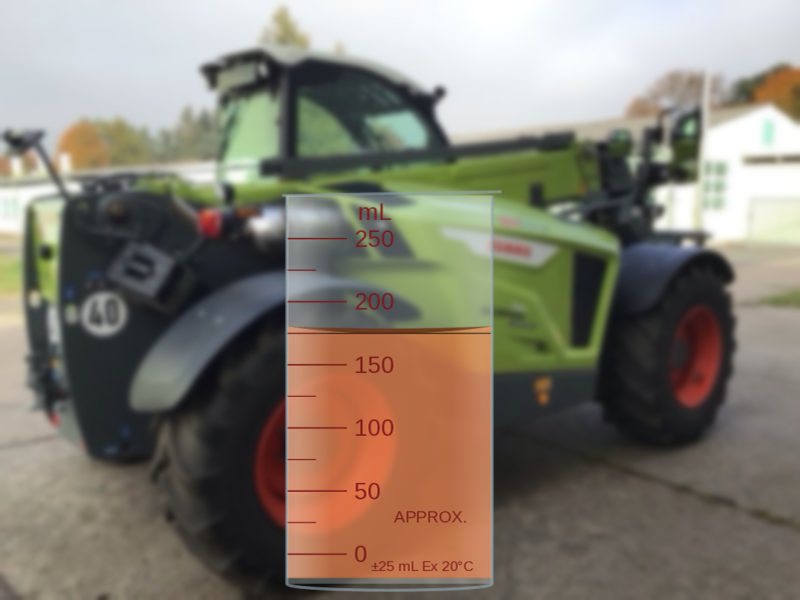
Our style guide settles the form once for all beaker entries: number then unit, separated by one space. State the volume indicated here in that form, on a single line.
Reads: 175 mL
